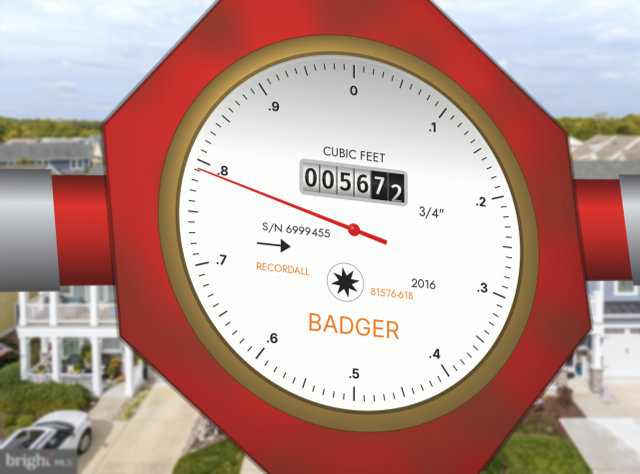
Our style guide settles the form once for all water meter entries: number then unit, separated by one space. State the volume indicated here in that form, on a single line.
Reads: 5671.79 ft³
